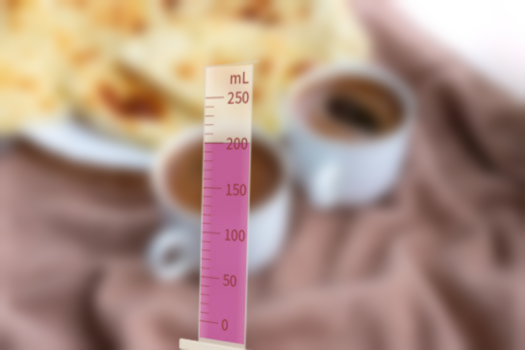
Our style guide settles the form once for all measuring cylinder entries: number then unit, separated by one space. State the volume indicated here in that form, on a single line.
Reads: 200 mL
